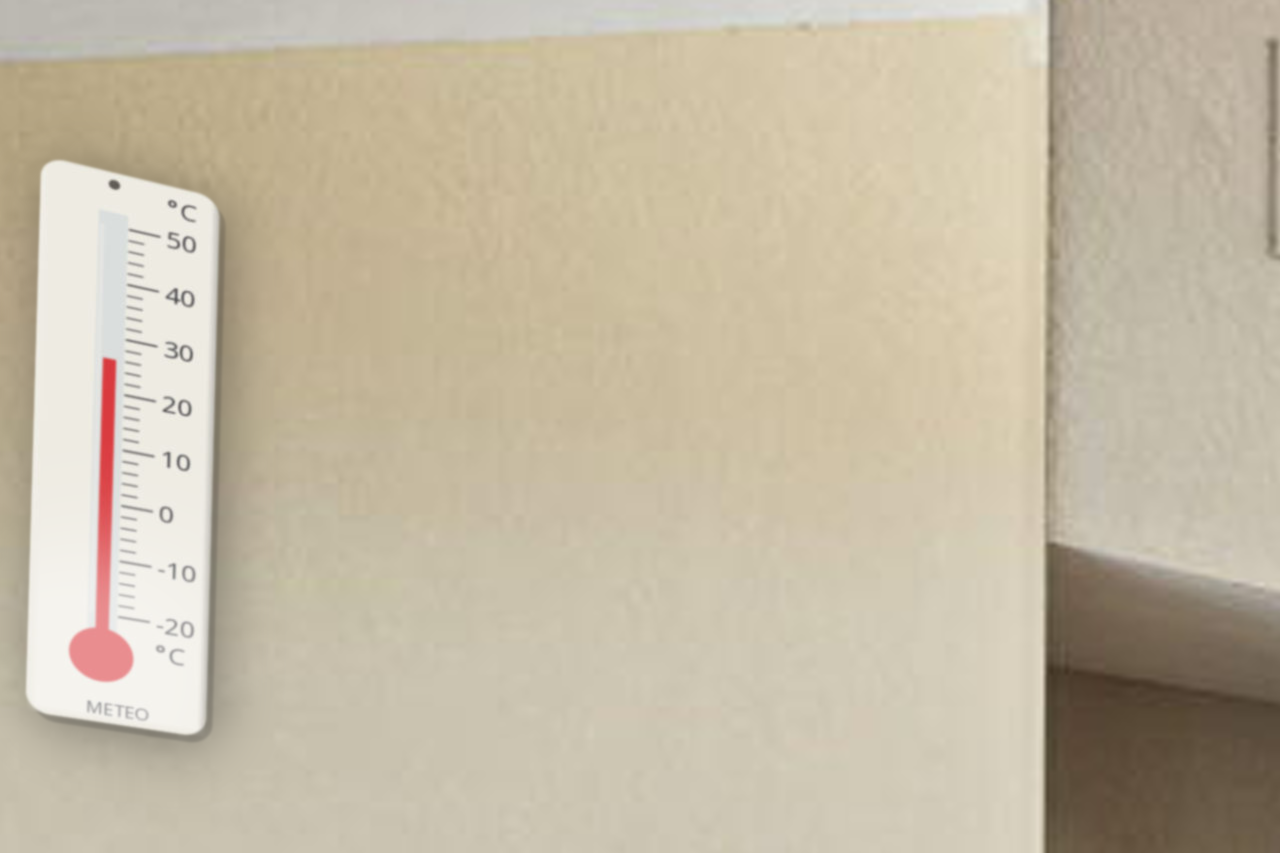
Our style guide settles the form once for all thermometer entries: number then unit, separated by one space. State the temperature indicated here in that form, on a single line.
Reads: 26 °C
